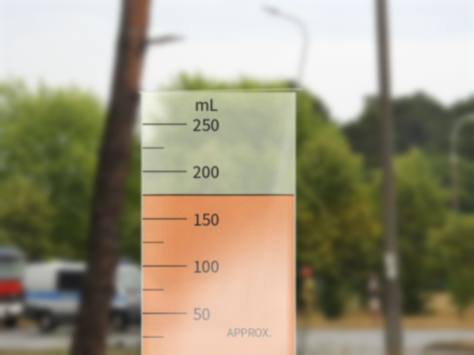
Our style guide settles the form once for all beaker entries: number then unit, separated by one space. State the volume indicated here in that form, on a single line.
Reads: 175 mL
